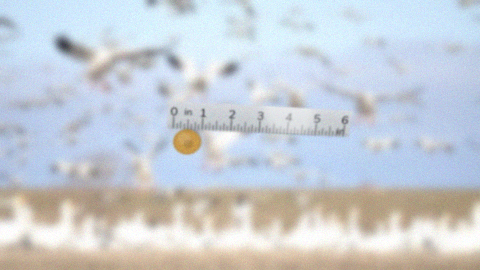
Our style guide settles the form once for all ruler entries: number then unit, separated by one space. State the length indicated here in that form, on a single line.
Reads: 1 in
